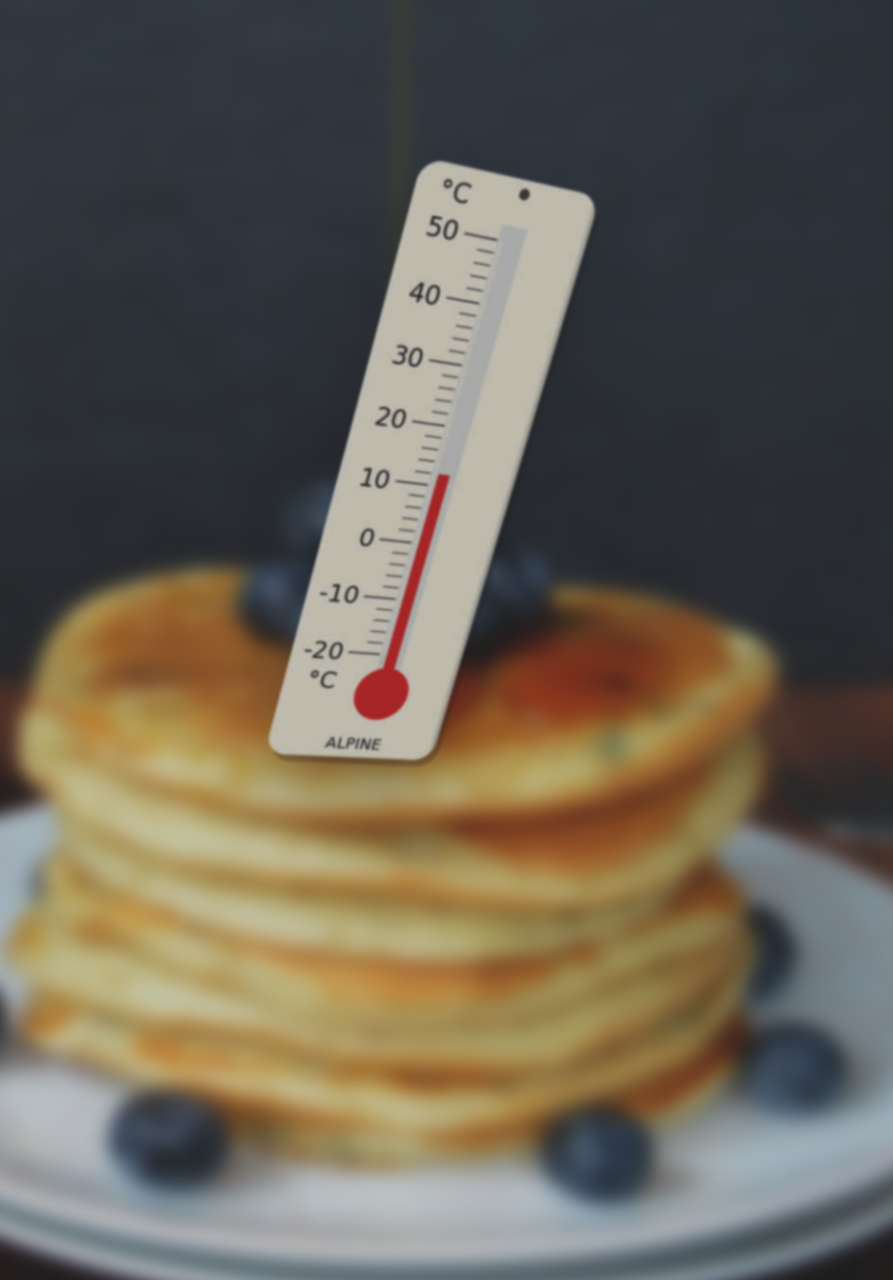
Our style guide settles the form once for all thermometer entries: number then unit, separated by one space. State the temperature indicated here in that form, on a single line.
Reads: 12 °C
